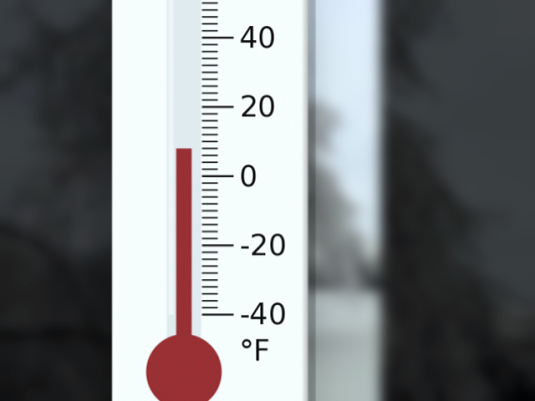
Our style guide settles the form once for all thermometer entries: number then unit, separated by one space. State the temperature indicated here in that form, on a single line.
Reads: 8 °F
